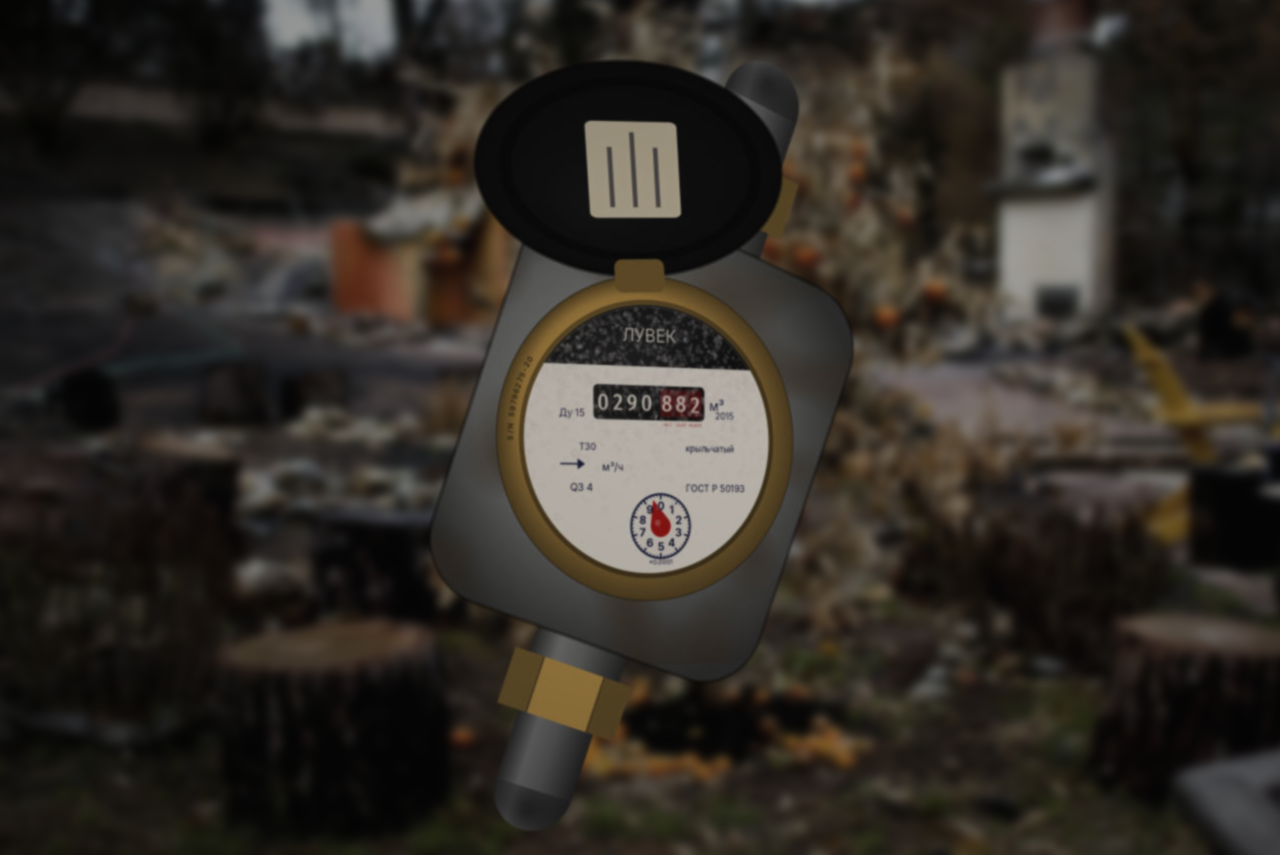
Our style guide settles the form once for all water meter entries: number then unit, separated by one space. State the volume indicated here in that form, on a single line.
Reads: 290.8819 m³
